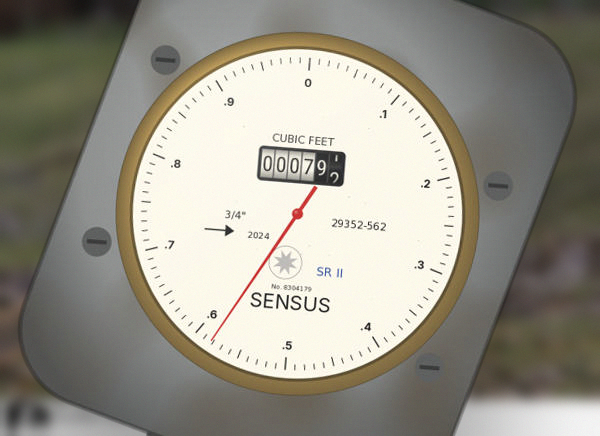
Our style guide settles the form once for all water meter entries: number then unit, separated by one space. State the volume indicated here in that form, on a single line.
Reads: 791.58 ft³
